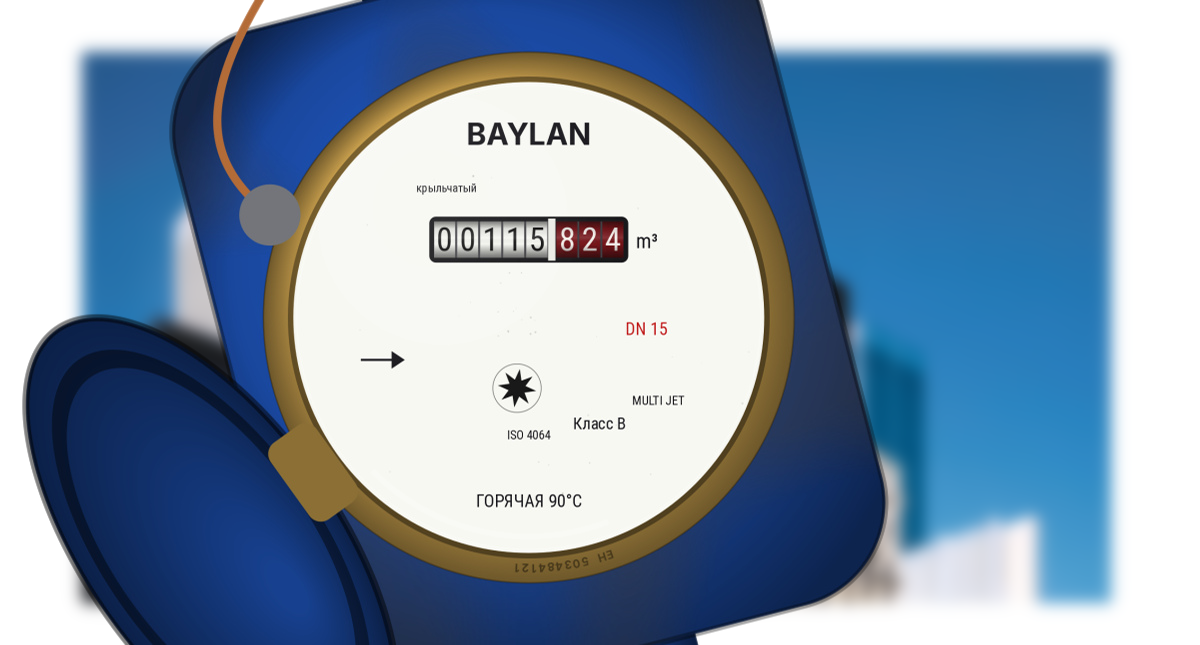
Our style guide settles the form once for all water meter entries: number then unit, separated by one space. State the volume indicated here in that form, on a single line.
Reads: 115.824 m³
